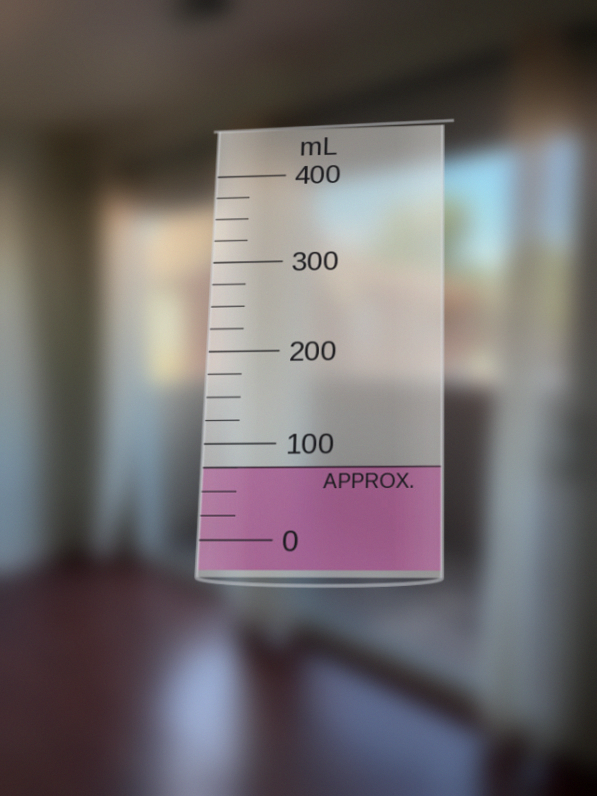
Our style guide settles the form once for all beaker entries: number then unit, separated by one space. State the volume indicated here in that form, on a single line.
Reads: 75 mL
